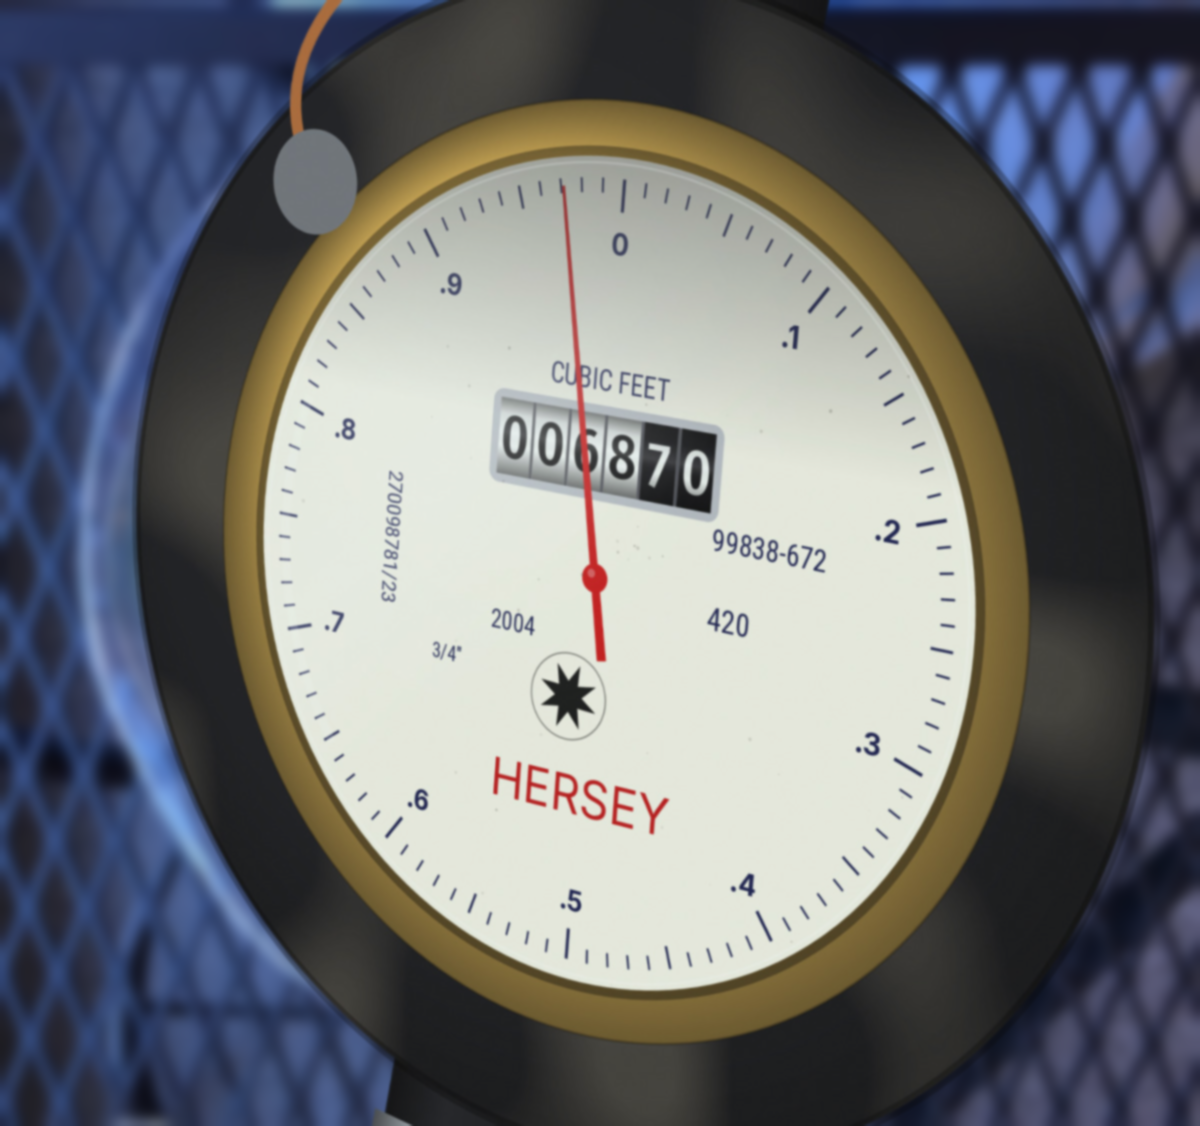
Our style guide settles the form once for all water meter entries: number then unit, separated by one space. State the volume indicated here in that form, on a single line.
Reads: 6869.97 ft³
